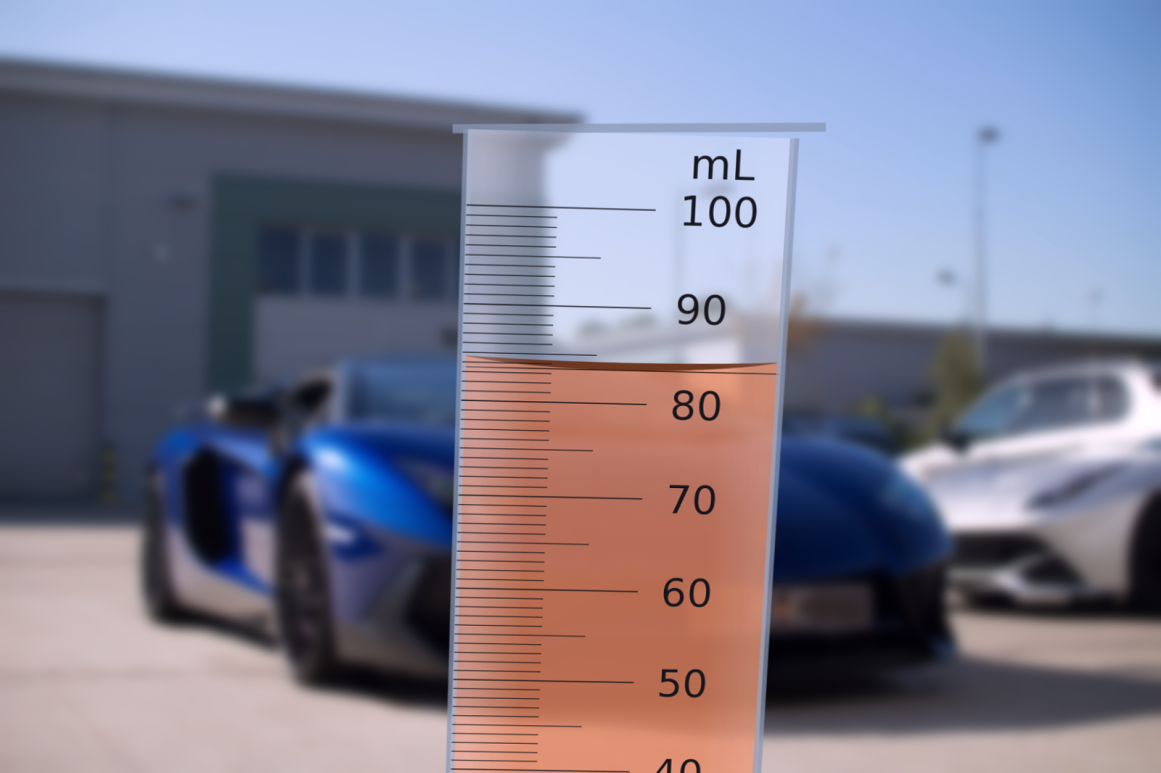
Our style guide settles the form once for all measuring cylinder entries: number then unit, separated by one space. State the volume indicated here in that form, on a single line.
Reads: 83.5 mL
